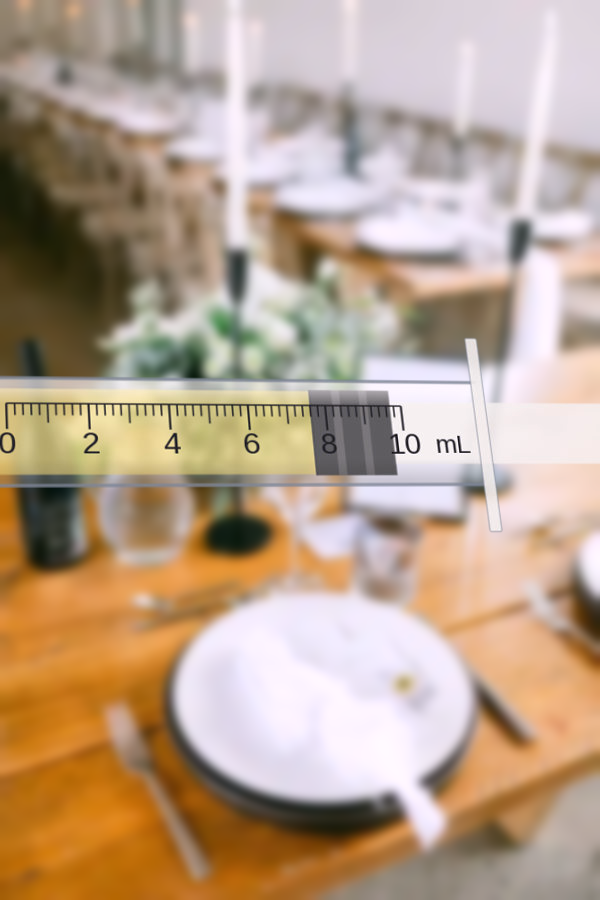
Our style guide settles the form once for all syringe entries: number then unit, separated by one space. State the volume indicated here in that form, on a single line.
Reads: 7.6 mL
